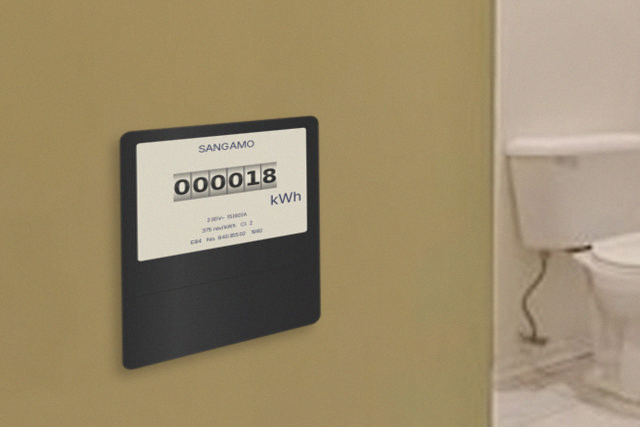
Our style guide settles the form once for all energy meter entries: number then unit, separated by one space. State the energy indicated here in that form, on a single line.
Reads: 18 kWh
